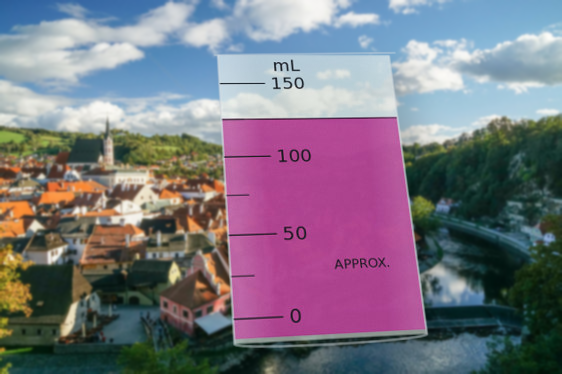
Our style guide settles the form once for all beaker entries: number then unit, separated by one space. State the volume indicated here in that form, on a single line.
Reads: 125 mL
